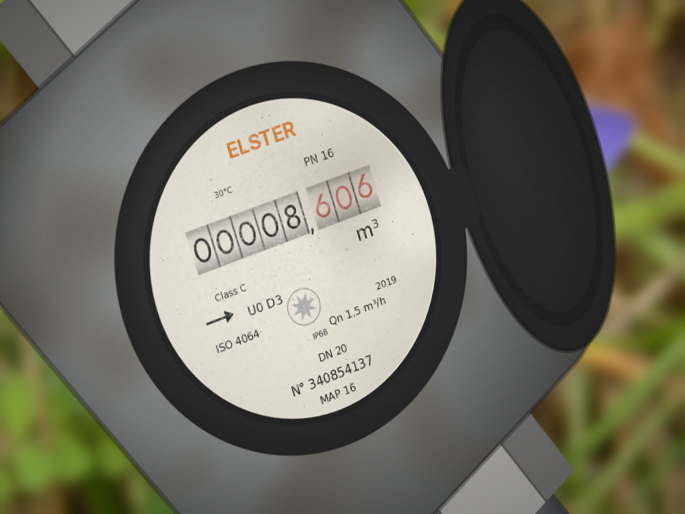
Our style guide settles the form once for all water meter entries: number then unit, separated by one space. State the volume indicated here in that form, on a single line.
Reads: 8.606 m³
